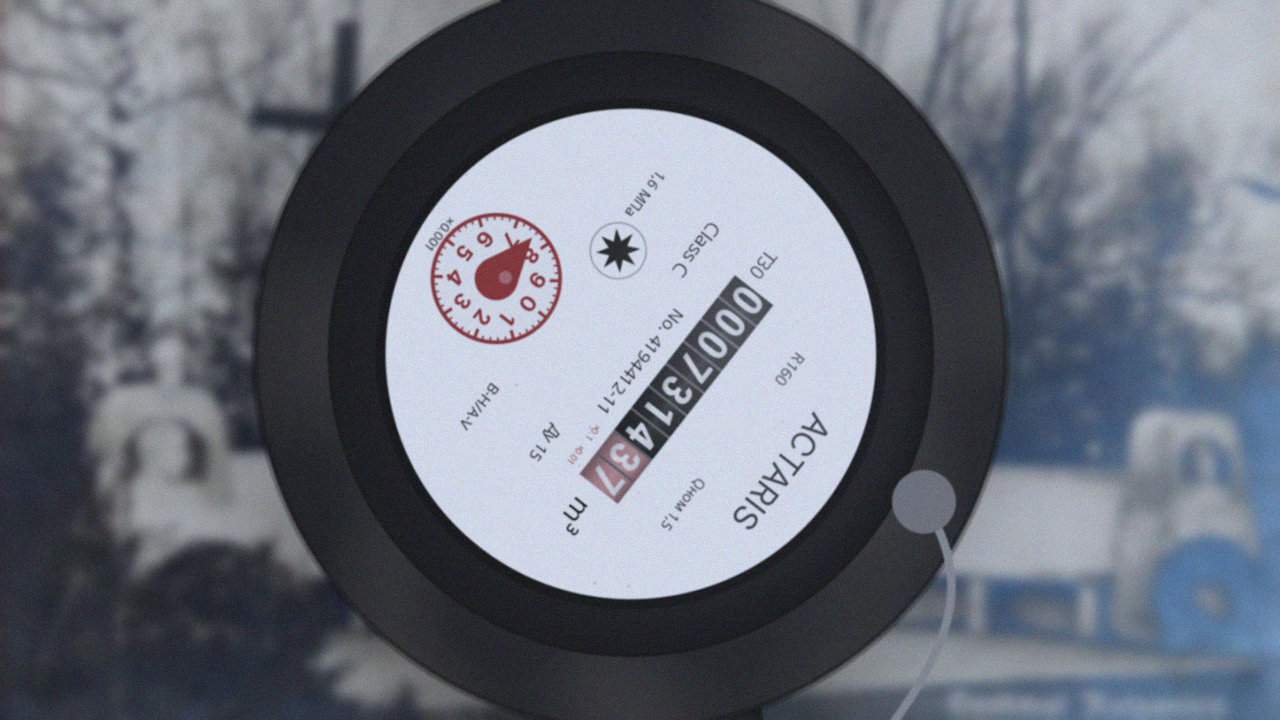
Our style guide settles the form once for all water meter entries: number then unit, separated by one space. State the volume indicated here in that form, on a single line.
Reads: 7314.377 m³
